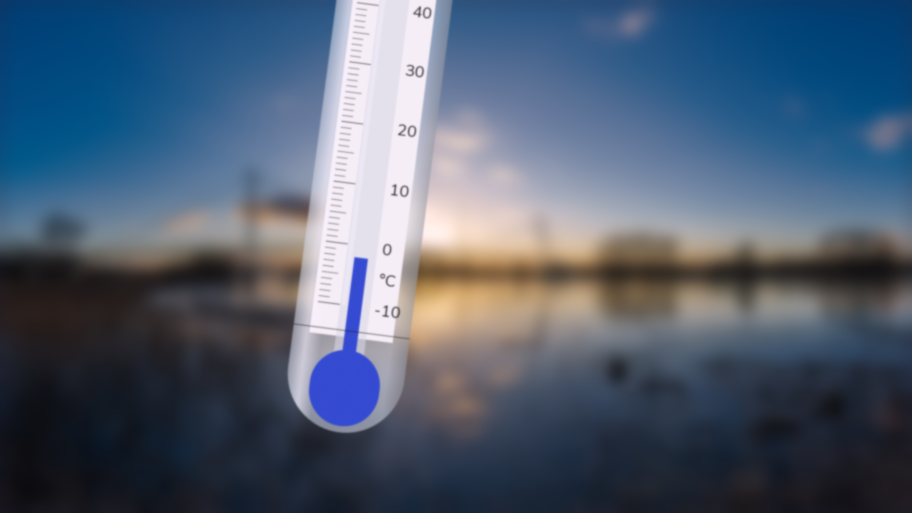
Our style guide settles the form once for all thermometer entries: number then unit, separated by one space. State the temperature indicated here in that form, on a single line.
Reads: -2 °C
